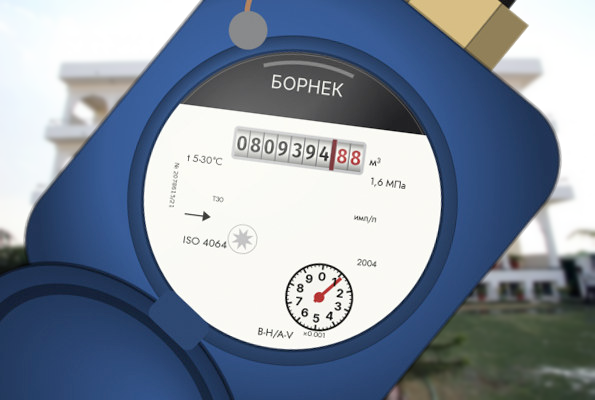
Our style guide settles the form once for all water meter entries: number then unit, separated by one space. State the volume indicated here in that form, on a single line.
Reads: 809394.881 m³
